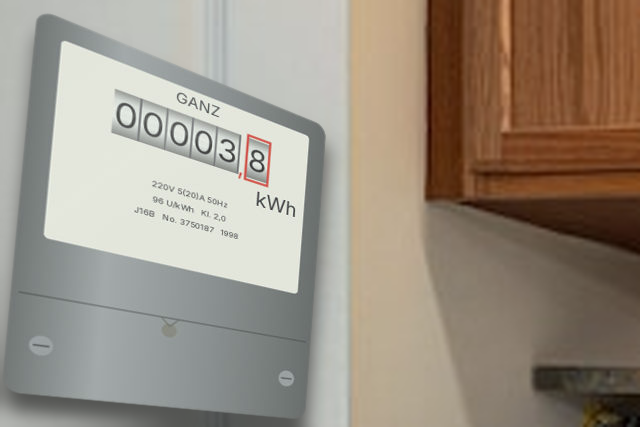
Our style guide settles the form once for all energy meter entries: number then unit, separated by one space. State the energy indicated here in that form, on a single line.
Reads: 3.8 kWh
